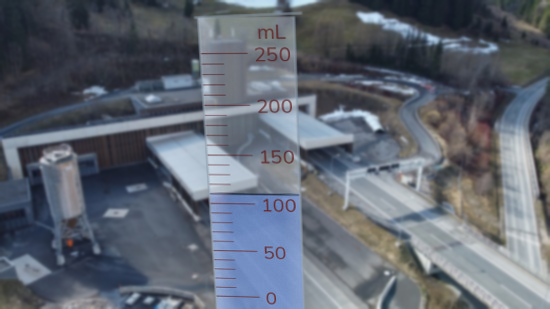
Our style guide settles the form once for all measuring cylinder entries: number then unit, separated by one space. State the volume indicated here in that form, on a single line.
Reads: 110 mL
